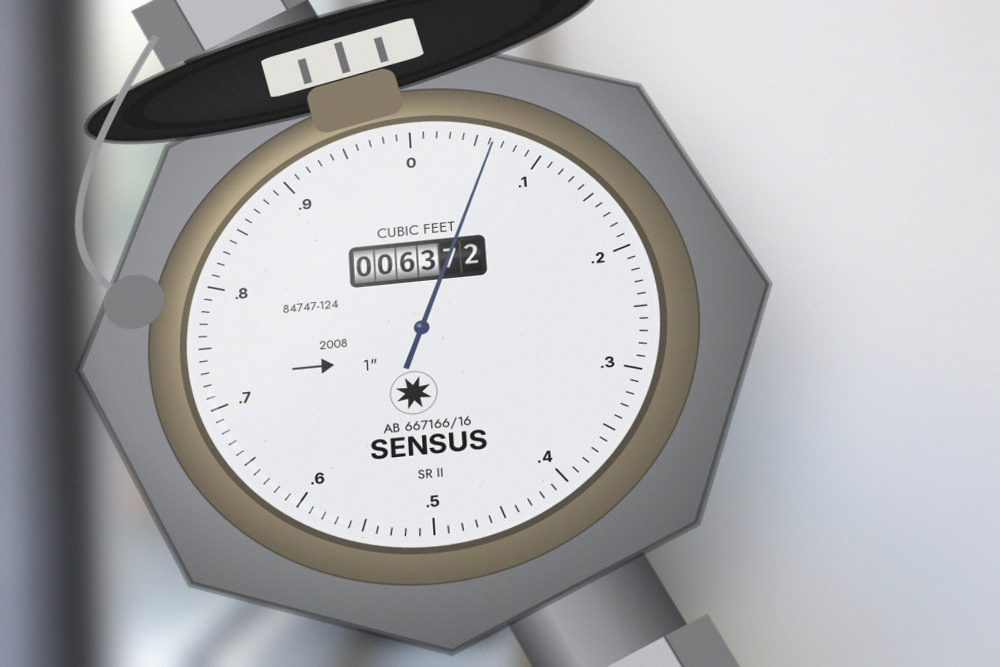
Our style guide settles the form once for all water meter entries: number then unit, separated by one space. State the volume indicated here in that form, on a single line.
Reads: 6372.06 ft³
